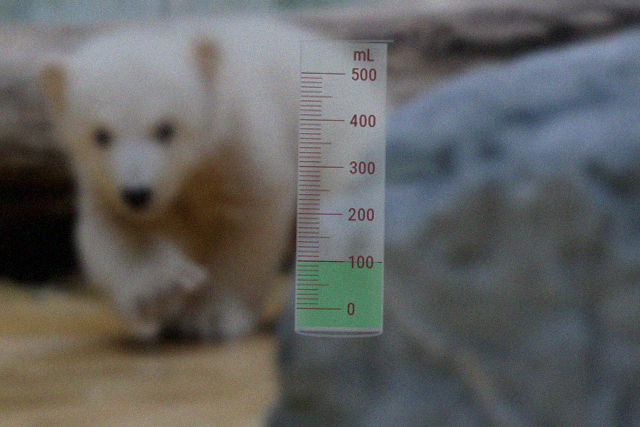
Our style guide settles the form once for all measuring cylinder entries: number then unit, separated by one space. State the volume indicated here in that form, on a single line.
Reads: 100 mL
